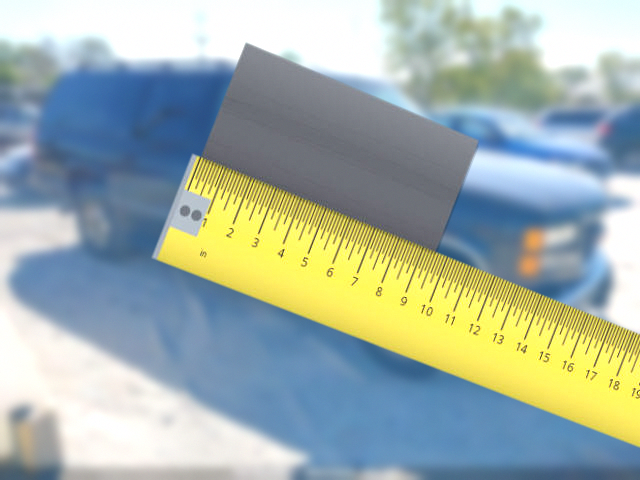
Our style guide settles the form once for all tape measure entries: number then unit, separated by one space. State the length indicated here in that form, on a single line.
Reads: 9.5 in
